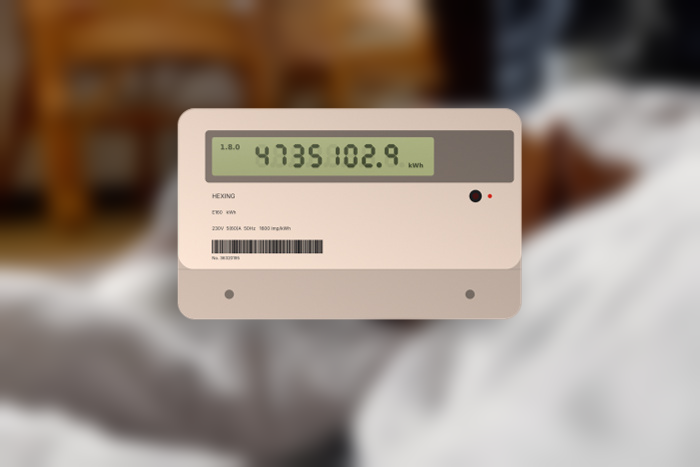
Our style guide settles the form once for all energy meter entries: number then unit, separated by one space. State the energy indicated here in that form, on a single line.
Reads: 4735102.9 kWh
